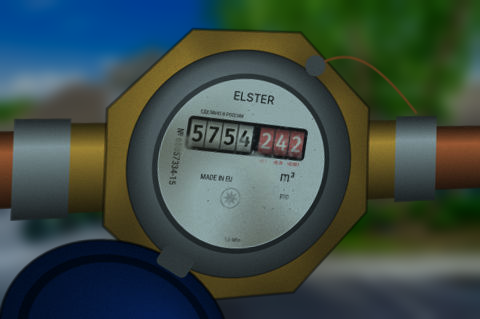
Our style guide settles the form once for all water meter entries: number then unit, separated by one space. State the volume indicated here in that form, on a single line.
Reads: 5754.242 m³
